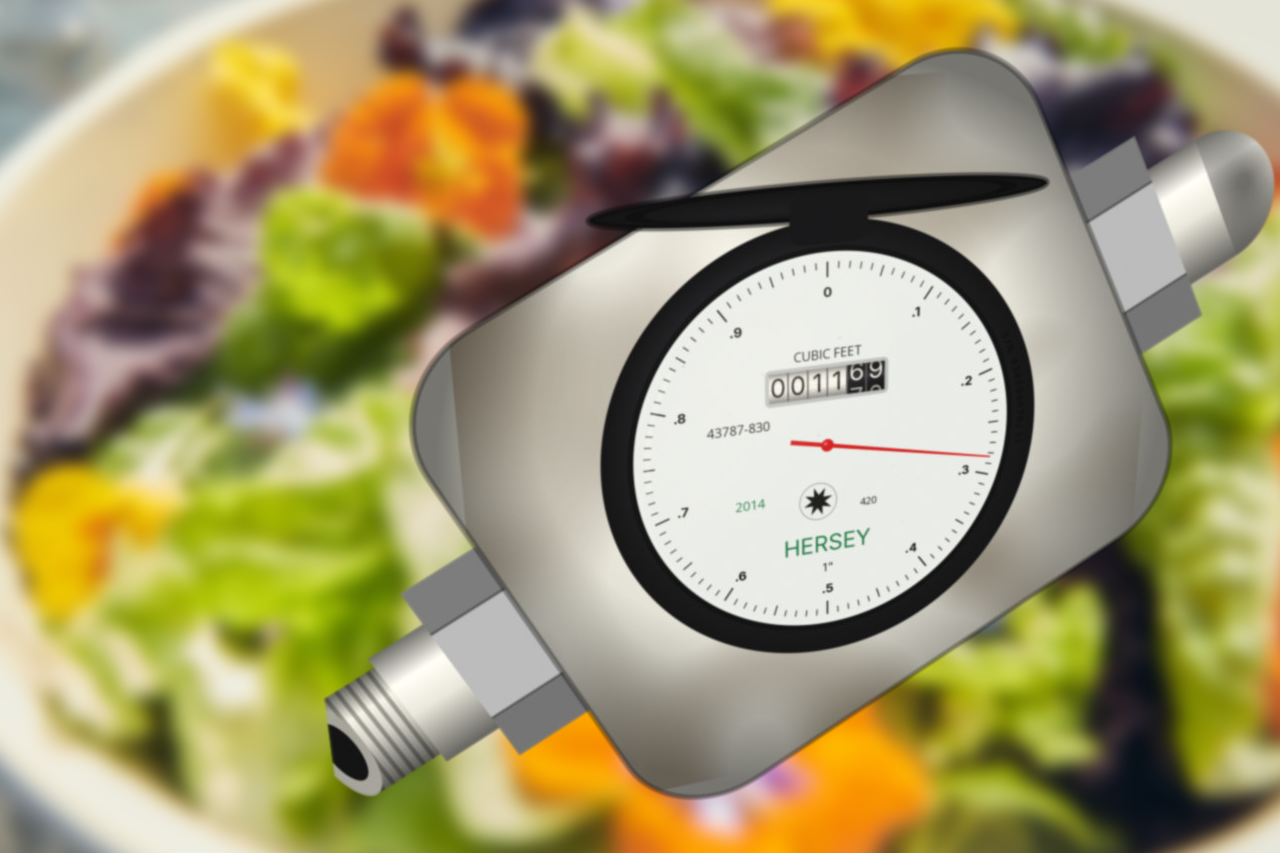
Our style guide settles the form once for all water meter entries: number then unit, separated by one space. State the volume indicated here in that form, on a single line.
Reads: 1169.28 ft³
